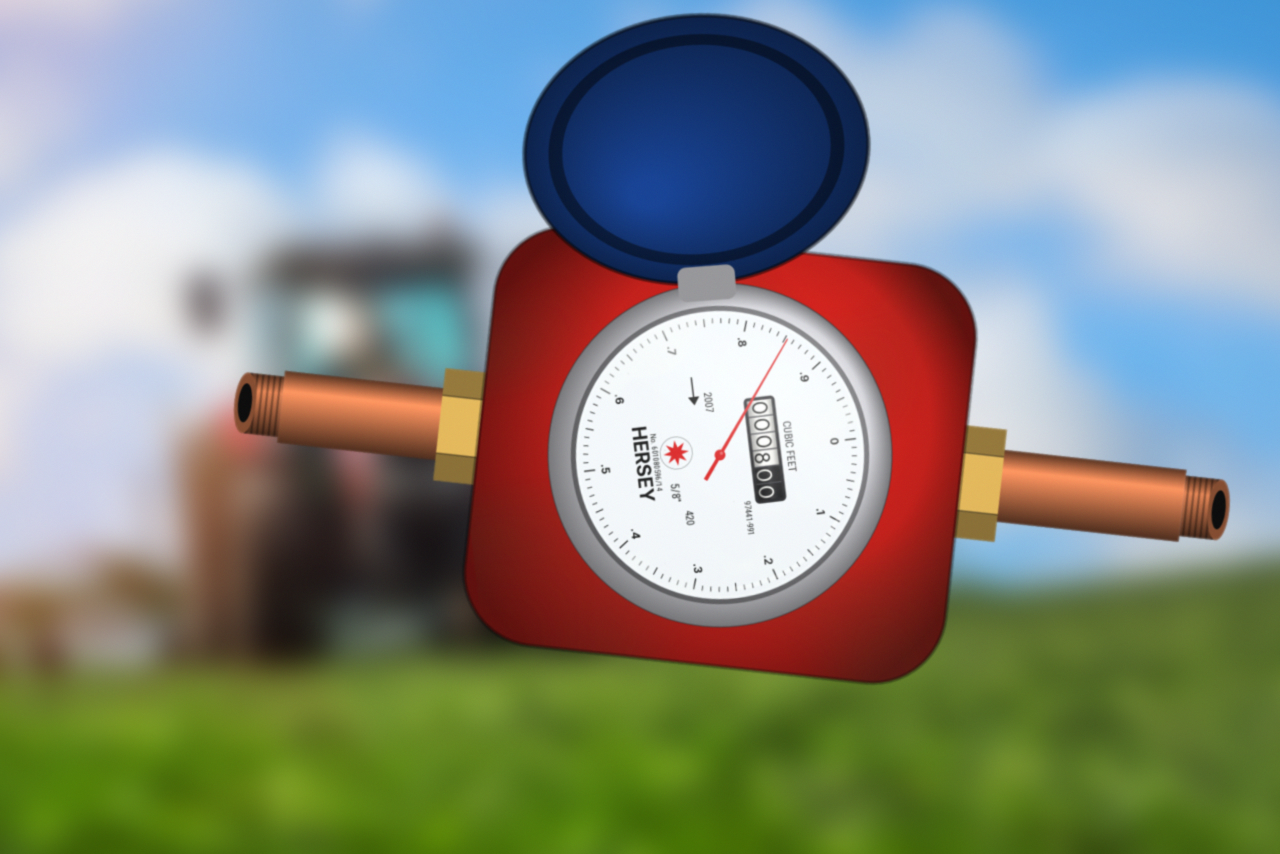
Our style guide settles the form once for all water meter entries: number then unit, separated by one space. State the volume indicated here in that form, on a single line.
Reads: 799.85 ft³
